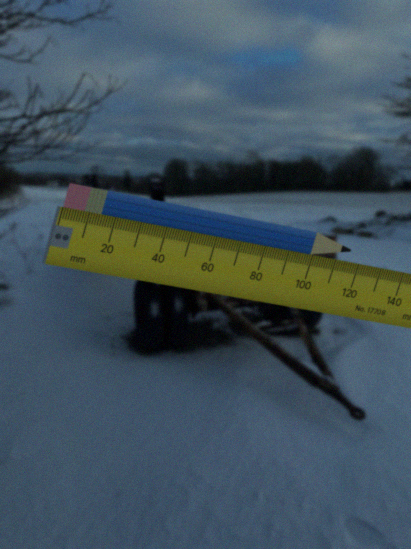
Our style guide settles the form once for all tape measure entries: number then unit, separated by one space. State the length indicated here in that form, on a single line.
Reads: 115 mm
